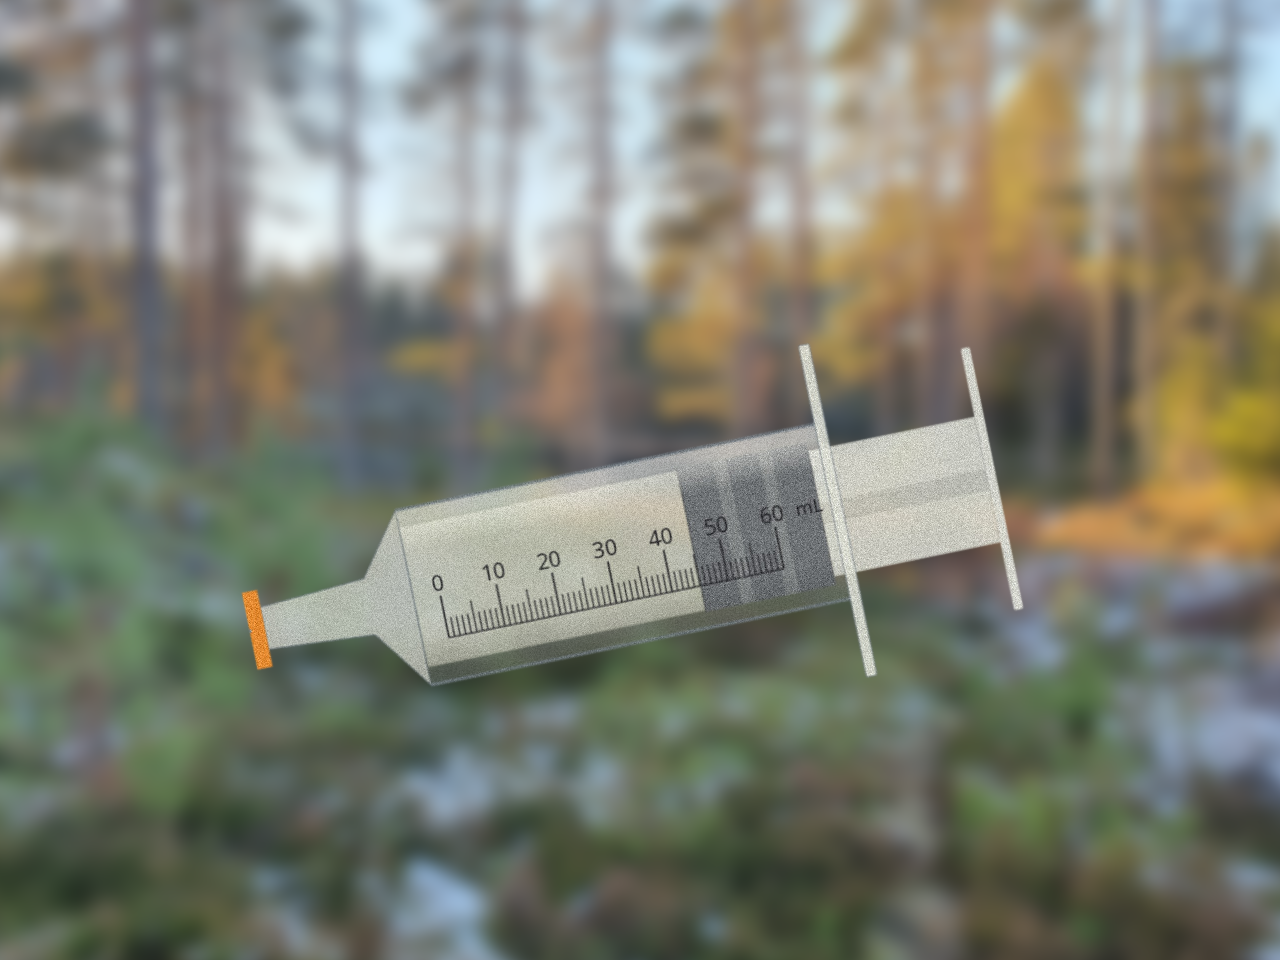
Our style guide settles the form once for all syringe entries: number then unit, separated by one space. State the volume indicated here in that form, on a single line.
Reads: 45 mL
